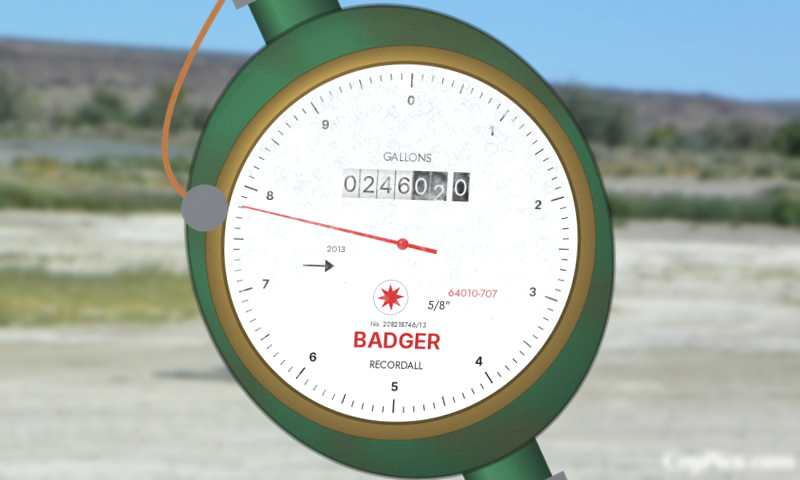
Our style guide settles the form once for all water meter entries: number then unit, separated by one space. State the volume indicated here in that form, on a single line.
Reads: 246017.8 gal
